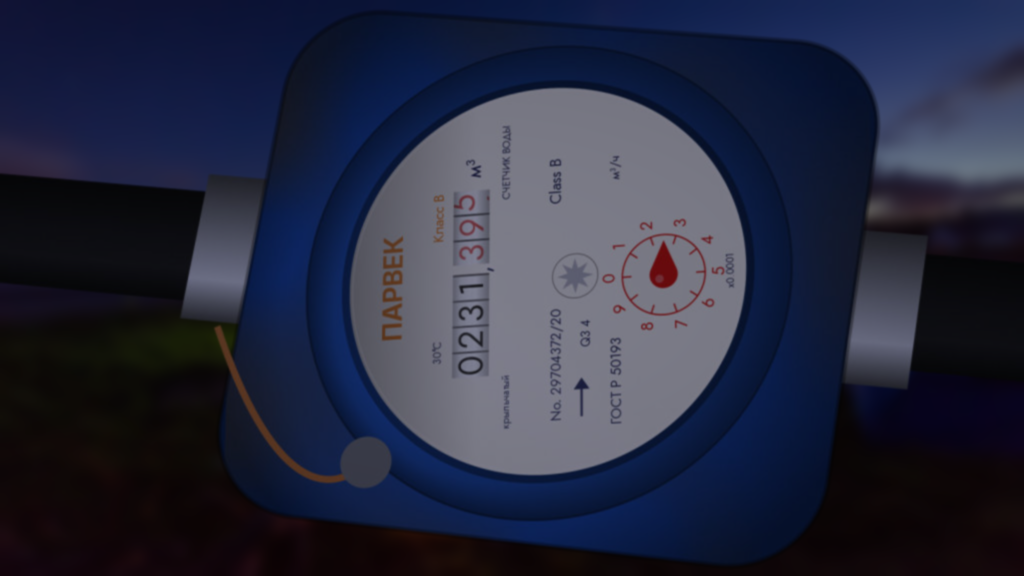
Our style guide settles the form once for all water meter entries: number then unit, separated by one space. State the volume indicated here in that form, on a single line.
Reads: 231.3952 m³
